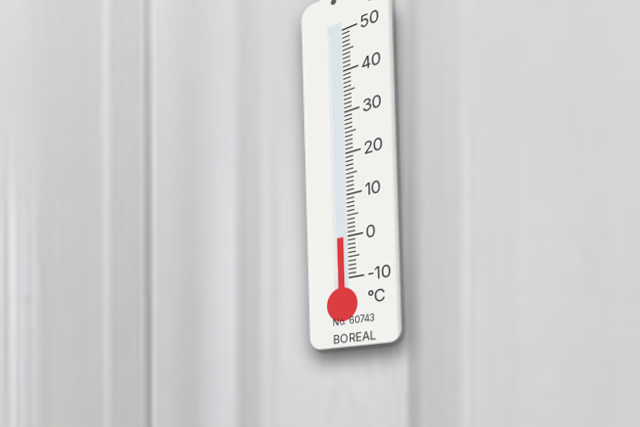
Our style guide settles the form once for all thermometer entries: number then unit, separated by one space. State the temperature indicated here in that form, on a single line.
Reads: 0 °C
